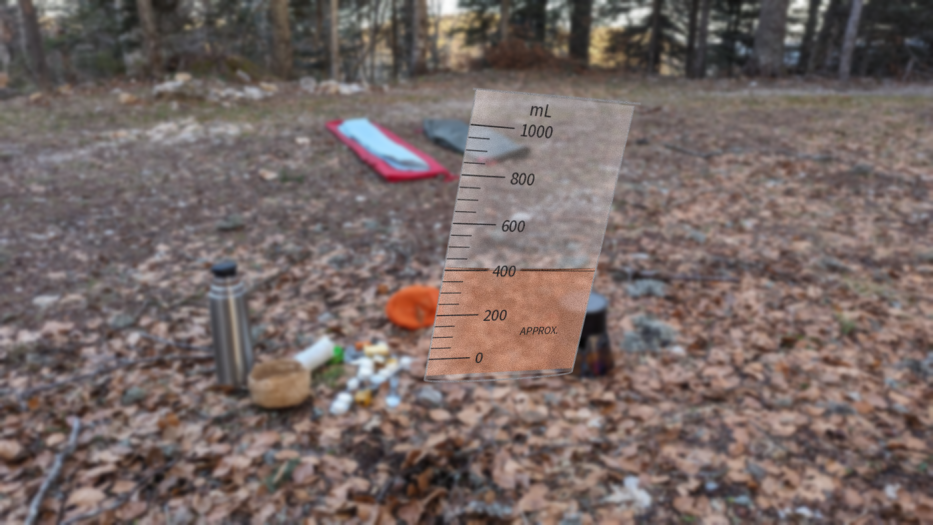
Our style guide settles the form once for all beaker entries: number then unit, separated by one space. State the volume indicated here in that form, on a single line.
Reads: 400 mL
